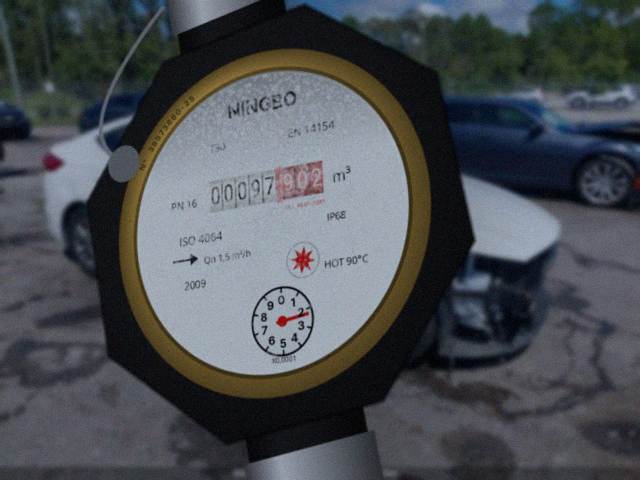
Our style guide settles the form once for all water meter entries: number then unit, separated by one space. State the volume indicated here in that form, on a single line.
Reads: 97.9022 m³
